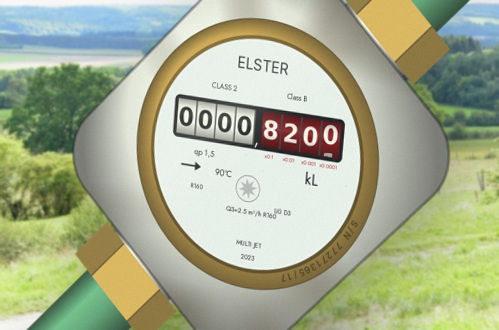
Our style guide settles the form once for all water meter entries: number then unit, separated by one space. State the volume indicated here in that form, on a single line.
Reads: 0.8200 kL
